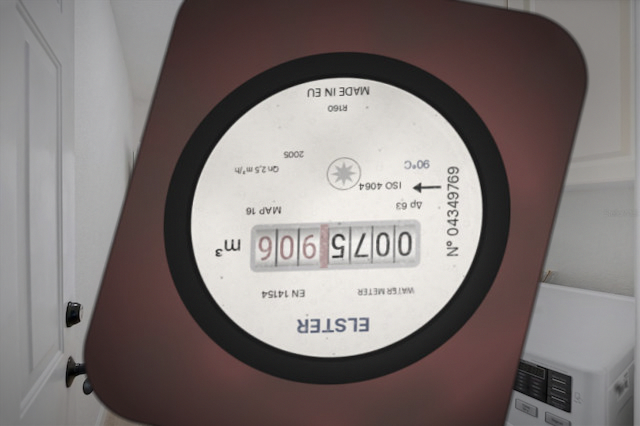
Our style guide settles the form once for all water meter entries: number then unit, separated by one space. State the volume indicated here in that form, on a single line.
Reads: 75.906 m³
